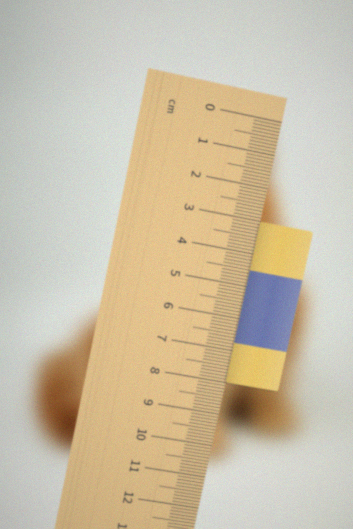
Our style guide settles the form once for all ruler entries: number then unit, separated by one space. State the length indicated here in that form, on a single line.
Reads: 5 cm
